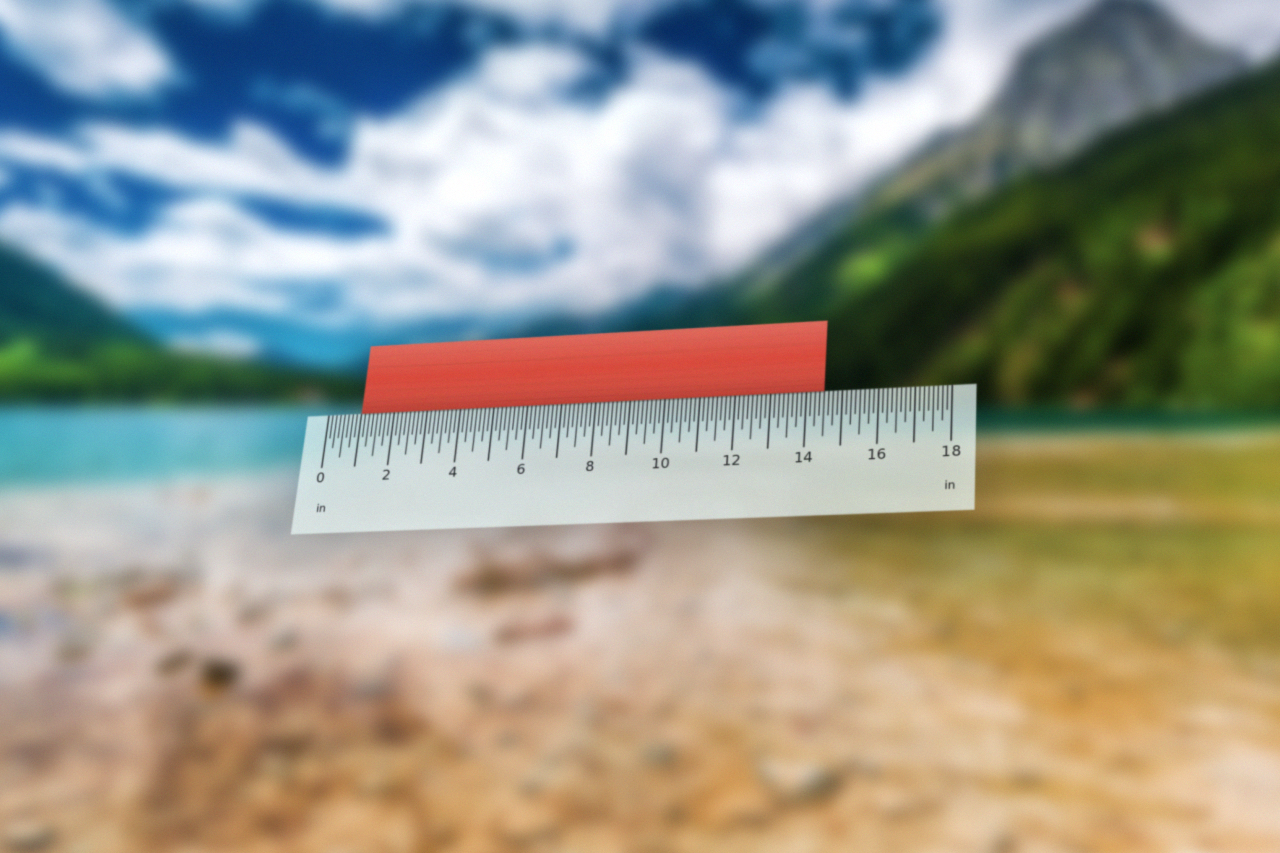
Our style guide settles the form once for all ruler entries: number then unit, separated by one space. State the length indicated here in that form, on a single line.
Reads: 13.5 in
